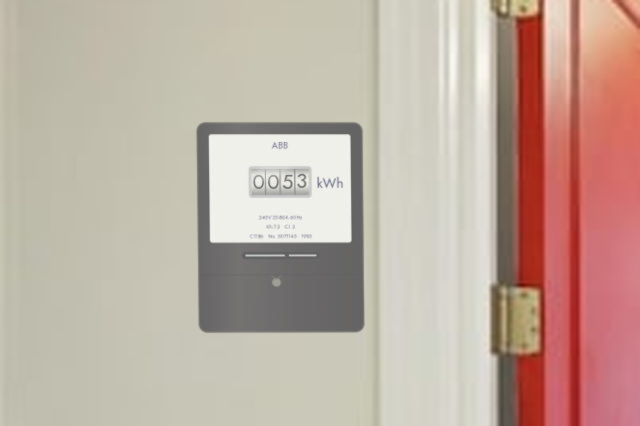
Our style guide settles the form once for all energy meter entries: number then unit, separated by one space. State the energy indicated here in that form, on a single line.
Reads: 53 kWh
